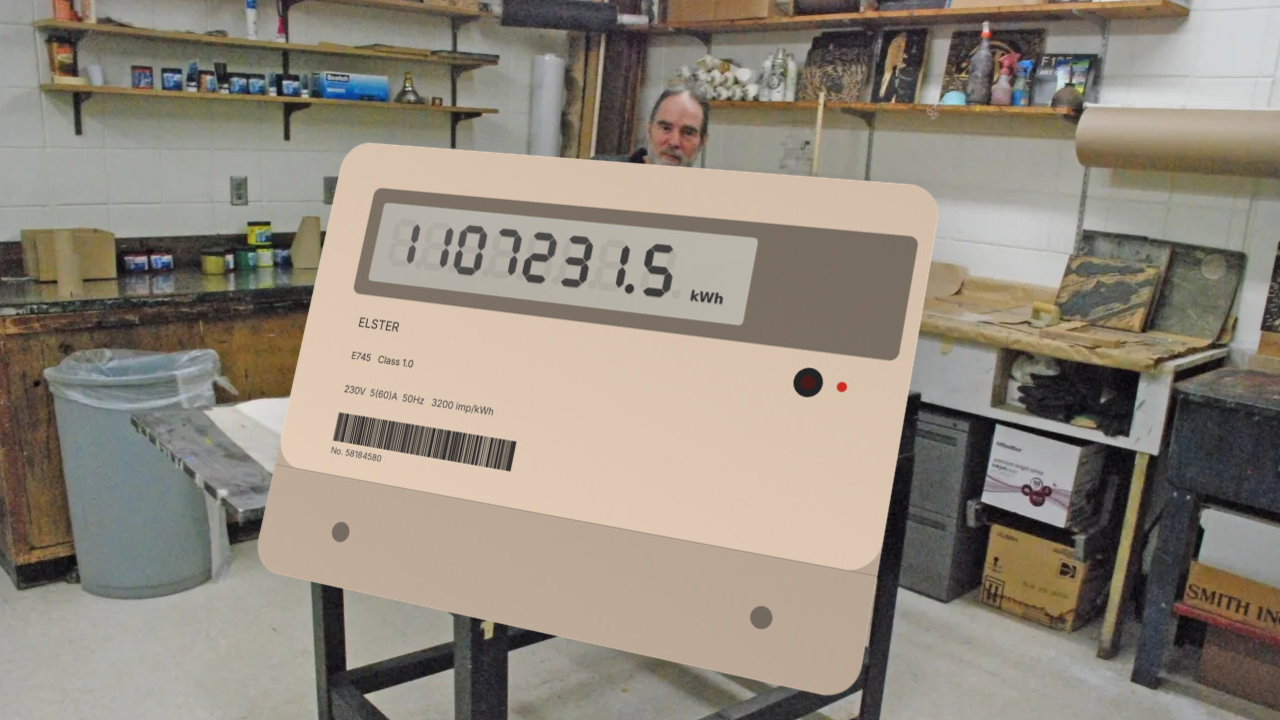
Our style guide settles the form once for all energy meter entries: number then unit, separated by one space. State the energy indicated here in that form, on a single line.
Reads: 1107231.5 kWh
